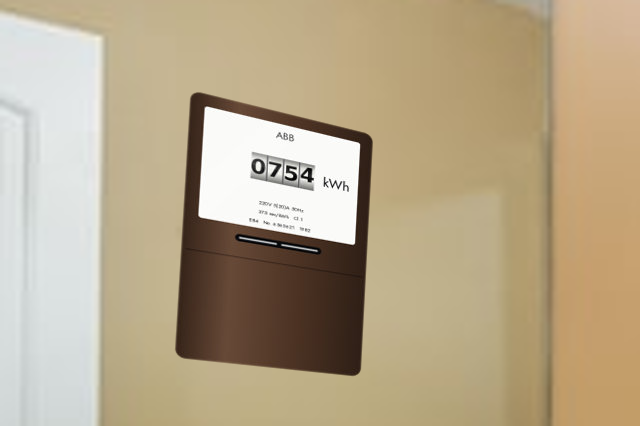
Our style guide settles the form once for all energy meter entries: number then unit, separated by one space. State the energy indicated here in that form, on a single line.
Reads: 754 kWh
